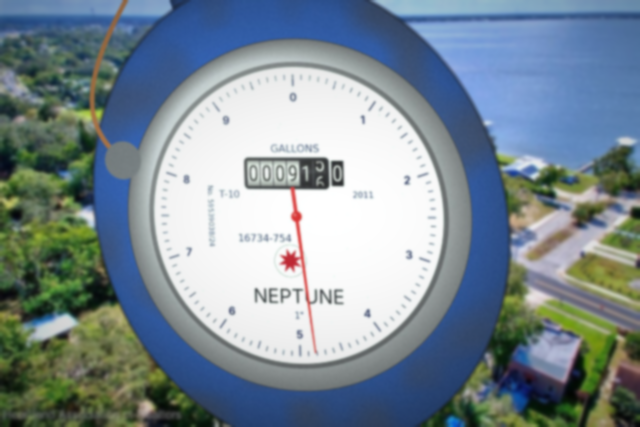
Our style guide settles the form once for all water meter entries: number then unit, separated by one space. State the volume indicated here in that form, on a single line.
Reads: 9154.8 gal
